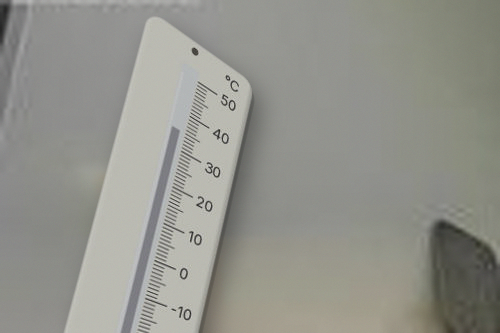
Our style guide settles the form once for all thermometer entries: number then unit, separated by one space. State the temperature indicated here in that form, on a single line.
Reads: 35 °C
